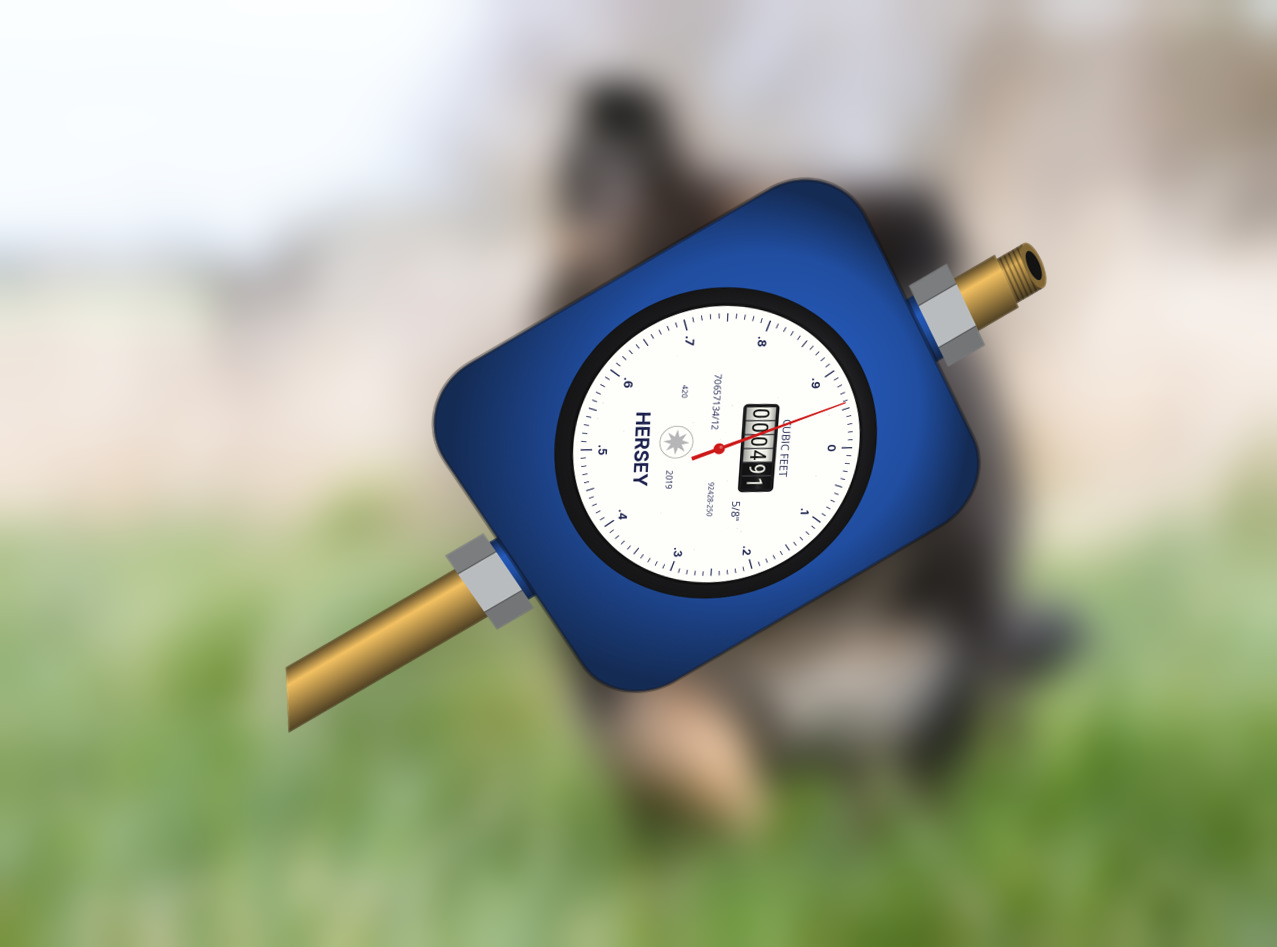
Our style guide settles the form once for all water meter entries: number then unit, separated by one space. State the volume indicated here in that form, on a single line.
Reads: 490.94 ft³
